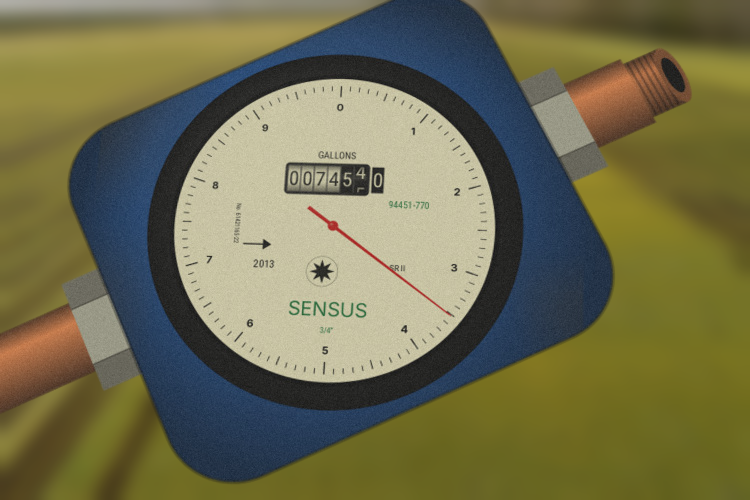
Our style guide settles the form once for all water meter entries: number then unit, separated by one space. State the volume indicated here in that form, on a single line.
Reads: 74543.5 gal
